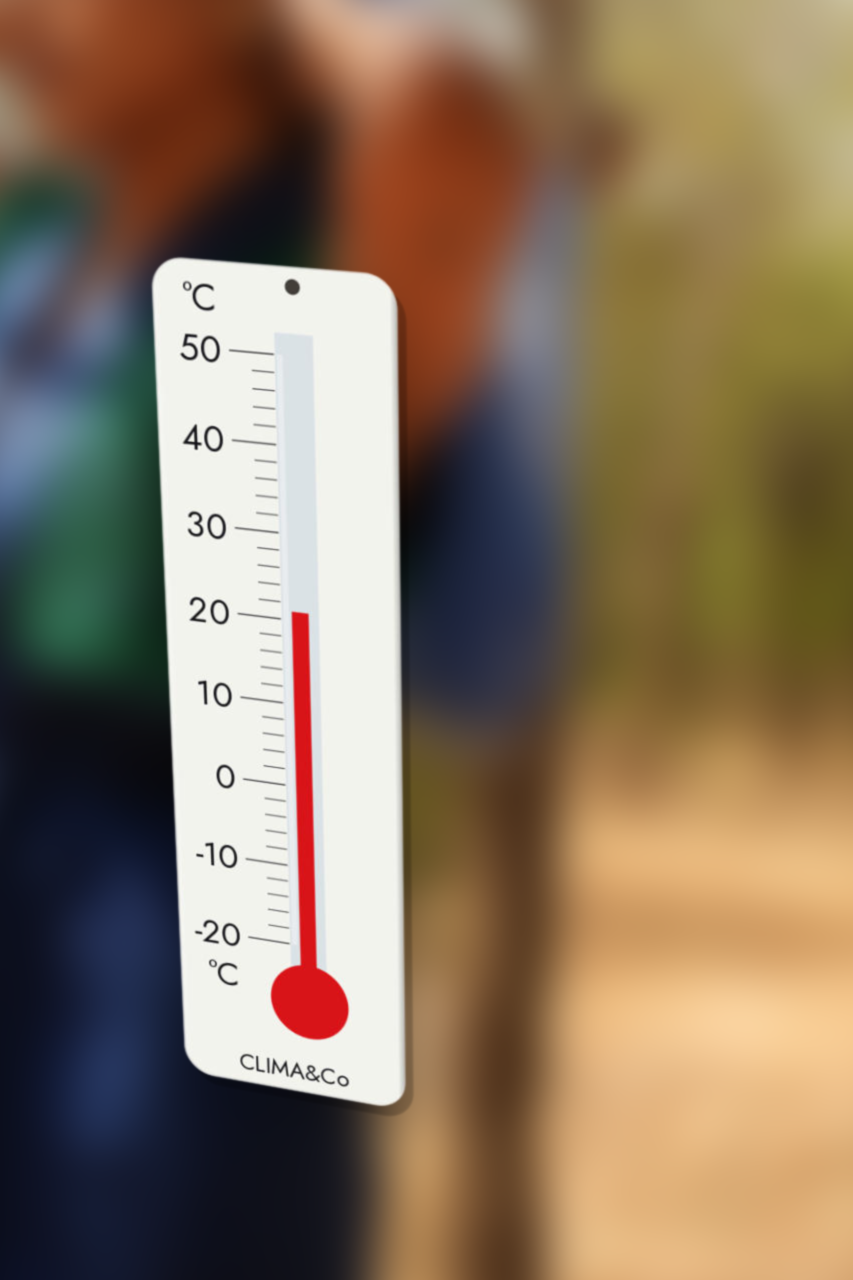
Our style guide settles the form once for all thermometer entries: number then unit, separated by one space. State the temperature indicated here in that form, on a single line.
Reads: 21 °C
